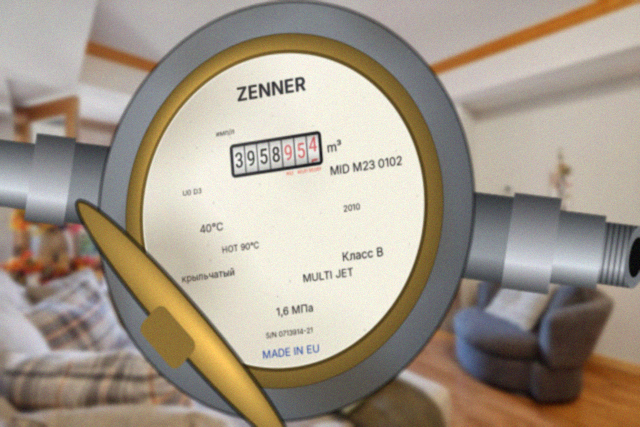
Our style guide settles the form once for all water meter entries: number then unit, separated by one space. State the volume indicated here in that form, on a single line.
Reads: 3958.954 m³
